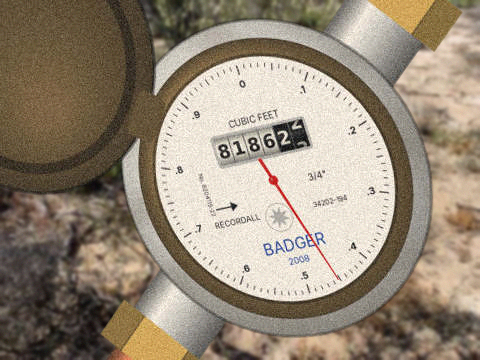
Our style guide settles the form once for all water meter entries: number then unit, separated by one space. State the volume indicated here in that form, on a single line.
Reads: 818622.45 ft³
